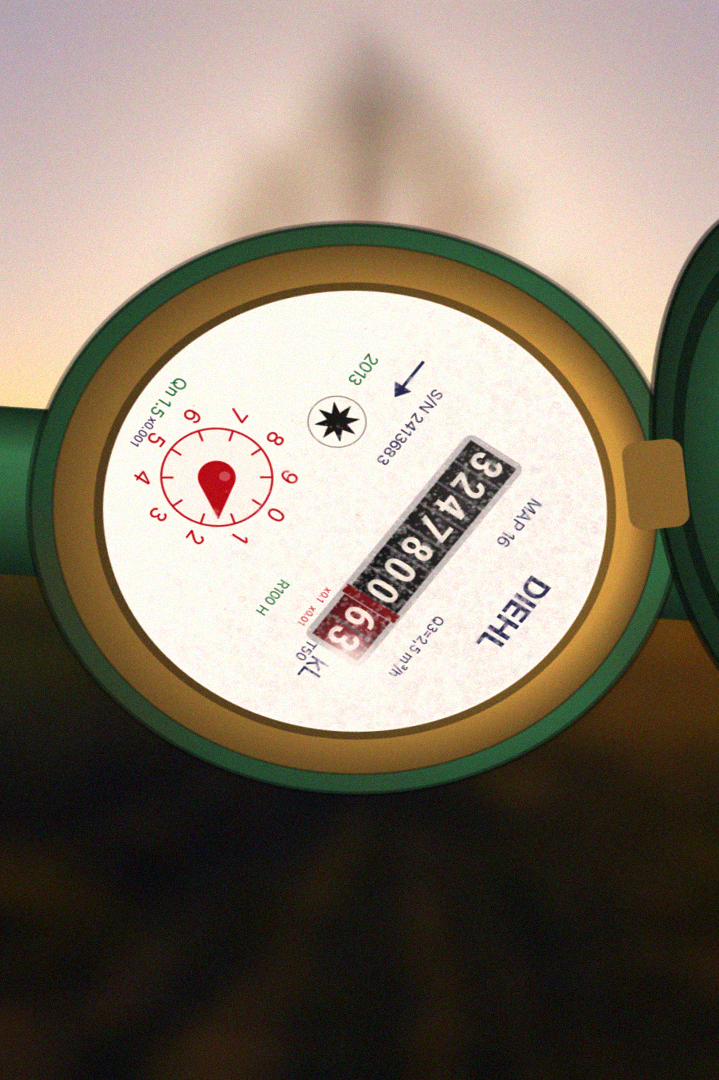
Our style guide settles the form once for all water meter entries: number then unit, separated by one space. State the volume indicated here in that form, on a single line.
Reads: 3247800.631 kL
